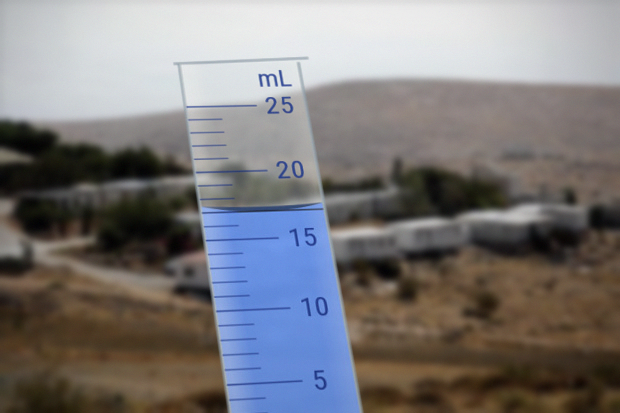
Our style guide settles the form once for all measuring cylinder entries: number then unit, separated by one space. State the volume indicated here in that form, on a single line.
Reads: 17 mL
